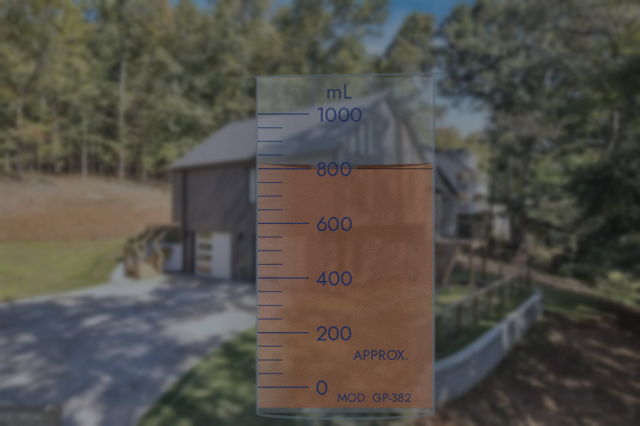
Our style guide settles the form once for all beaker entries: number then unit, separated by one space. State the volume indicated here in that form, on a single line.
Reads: 800 mL
